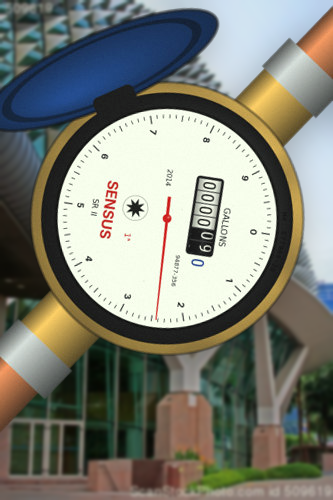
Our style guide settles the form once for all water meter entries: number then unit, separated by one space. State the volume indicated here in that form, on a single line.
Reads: 92.4 gal
